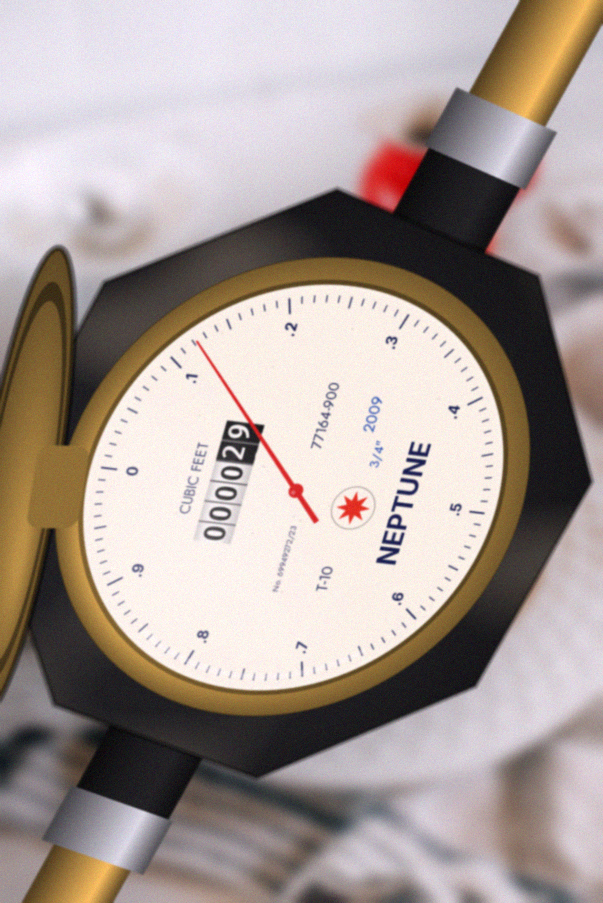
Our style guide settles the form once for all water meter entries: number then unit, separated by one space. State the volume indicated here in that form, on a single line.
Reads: 29.12 ft³
